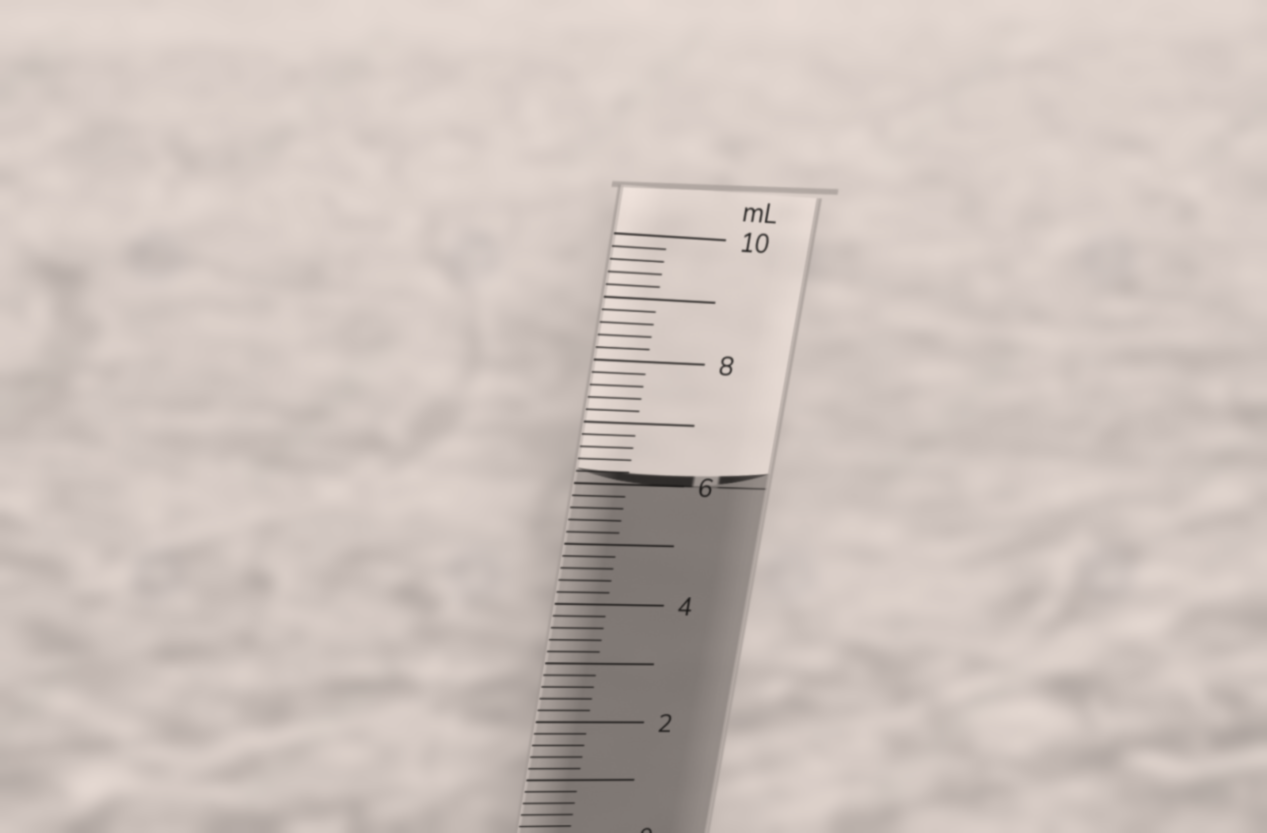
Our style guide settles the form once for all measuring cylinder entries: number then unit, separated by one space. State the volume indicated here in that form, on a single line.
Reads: 6 mL
